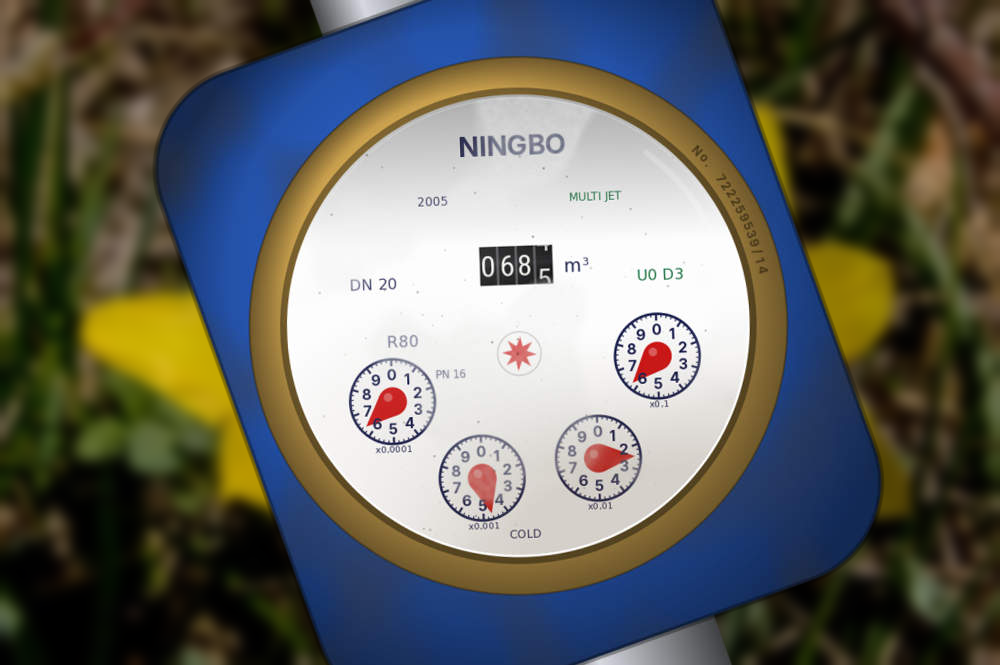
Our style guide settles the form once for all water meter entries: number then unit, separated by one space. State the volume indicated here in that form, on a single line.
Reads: 684.6246 m³
